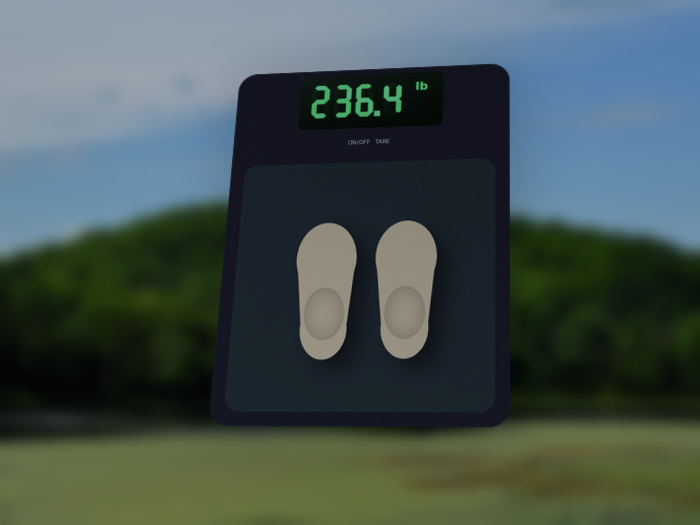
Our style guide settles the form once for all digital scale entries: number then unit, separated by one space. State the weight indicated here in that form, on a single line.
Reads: 236.4 lb
